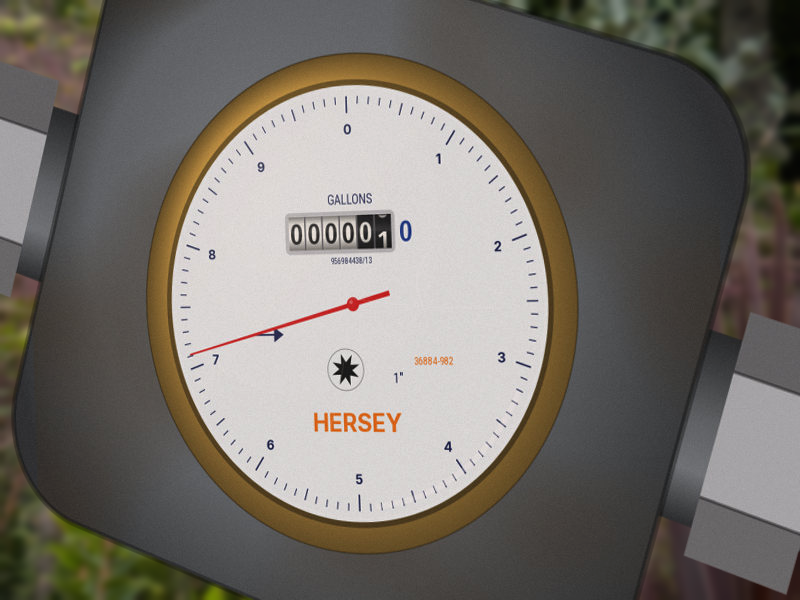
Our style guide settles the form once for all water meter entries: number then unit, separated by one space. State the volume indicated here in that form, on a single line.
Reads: 7.1 gal
